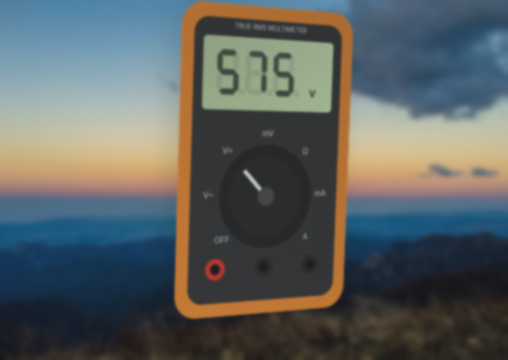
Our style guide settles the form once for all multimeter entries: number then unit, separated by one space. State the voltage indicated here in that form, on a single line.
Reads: 575 V
